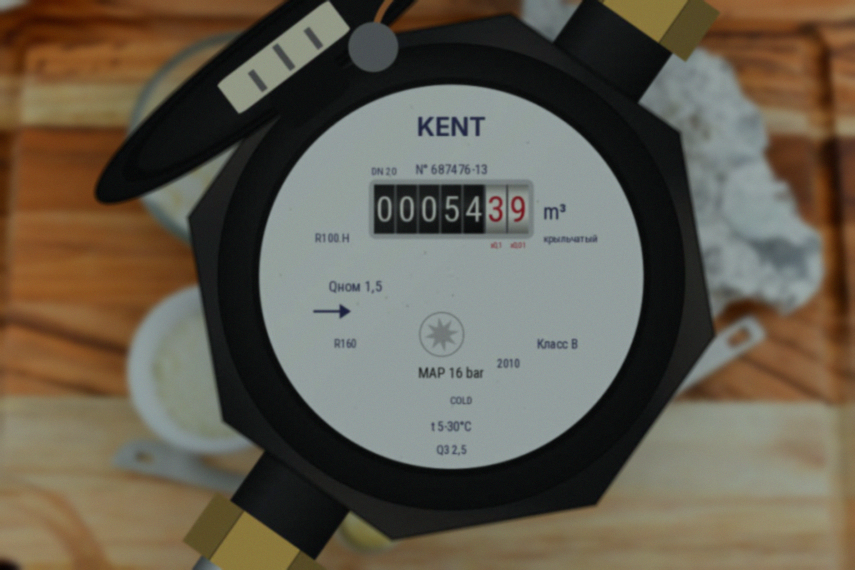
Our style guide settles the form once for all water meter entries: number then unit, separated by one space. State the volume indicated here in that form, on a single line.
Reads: 54.39 m³
